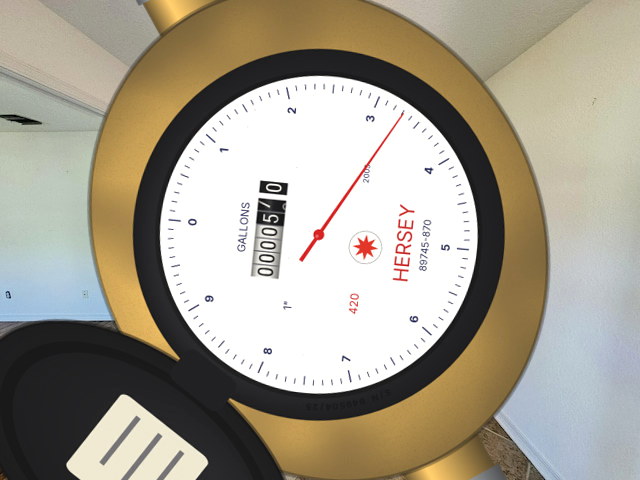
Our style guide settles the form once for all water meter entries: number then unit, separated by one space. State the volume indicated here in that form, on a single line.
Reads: 573.3 gal
